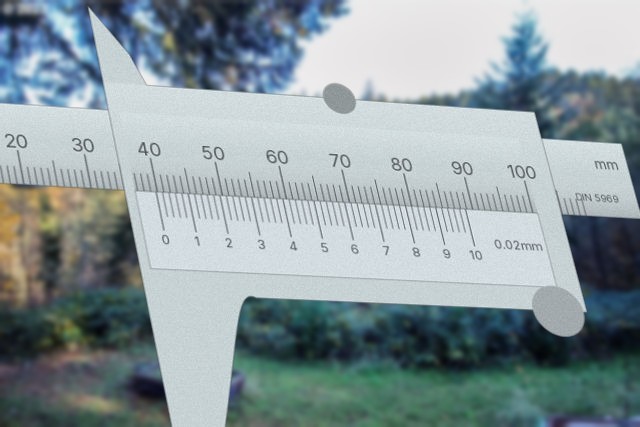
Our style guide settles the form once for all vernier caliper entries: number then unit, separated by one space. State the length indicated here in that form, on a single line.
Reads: 39.8 mm
